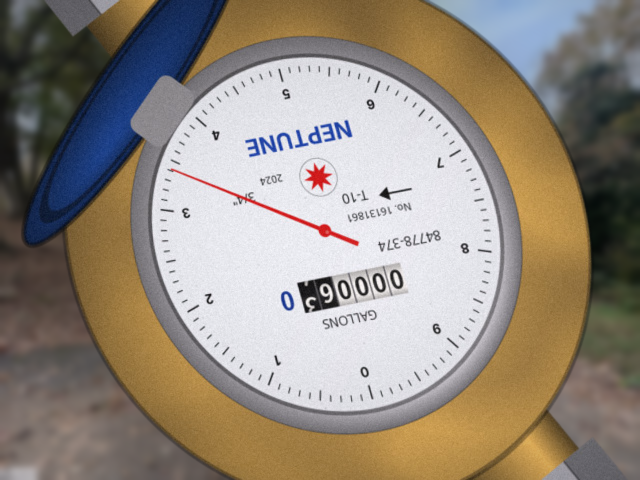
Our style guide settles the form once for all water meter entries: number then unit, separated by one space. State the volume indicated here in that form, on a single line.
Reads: 633.4 gal
